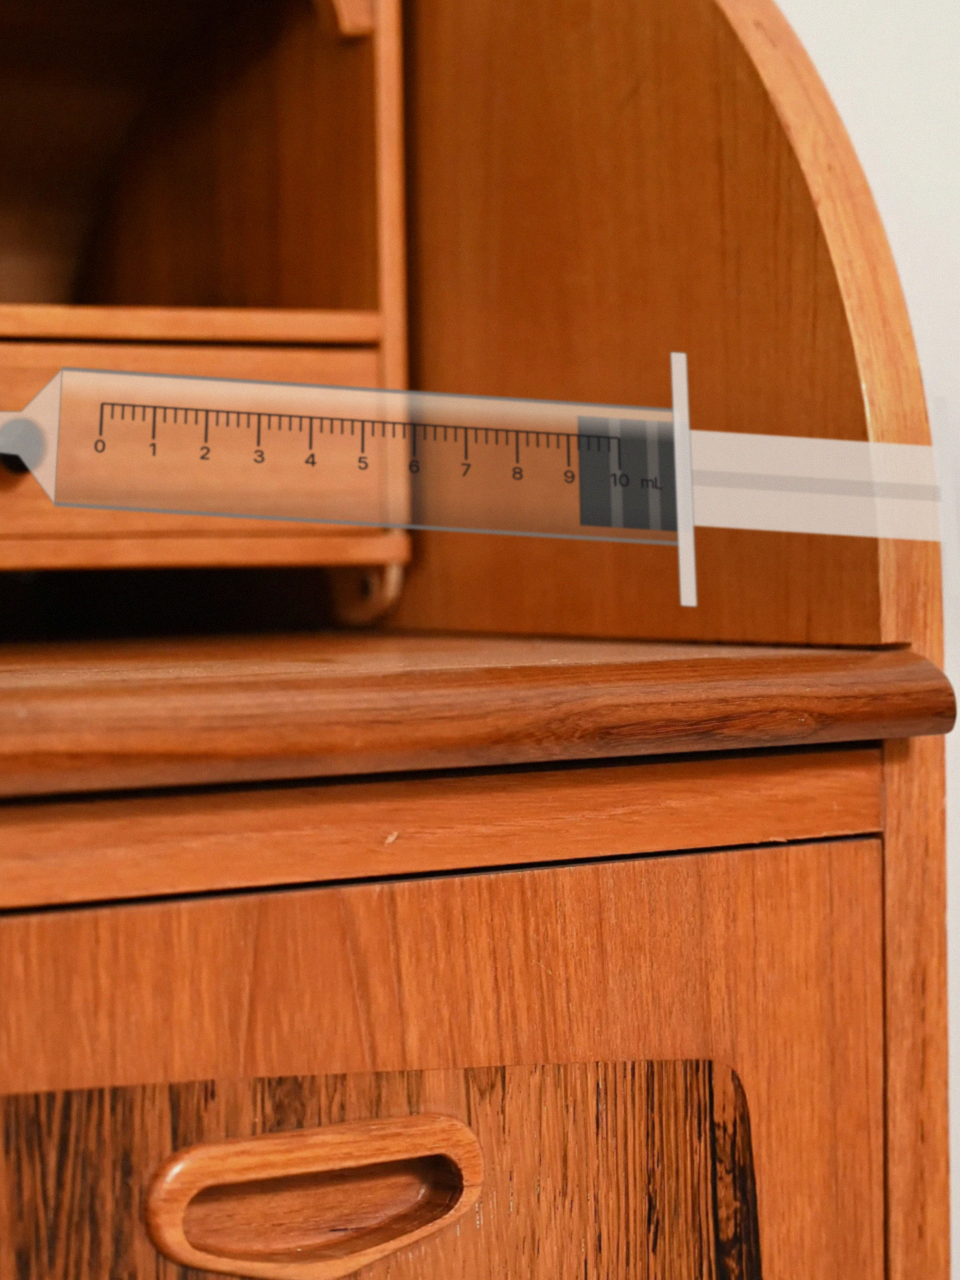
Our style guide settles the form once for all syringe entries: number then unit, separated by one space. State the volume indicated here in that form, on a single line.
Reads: 9.2 mL
